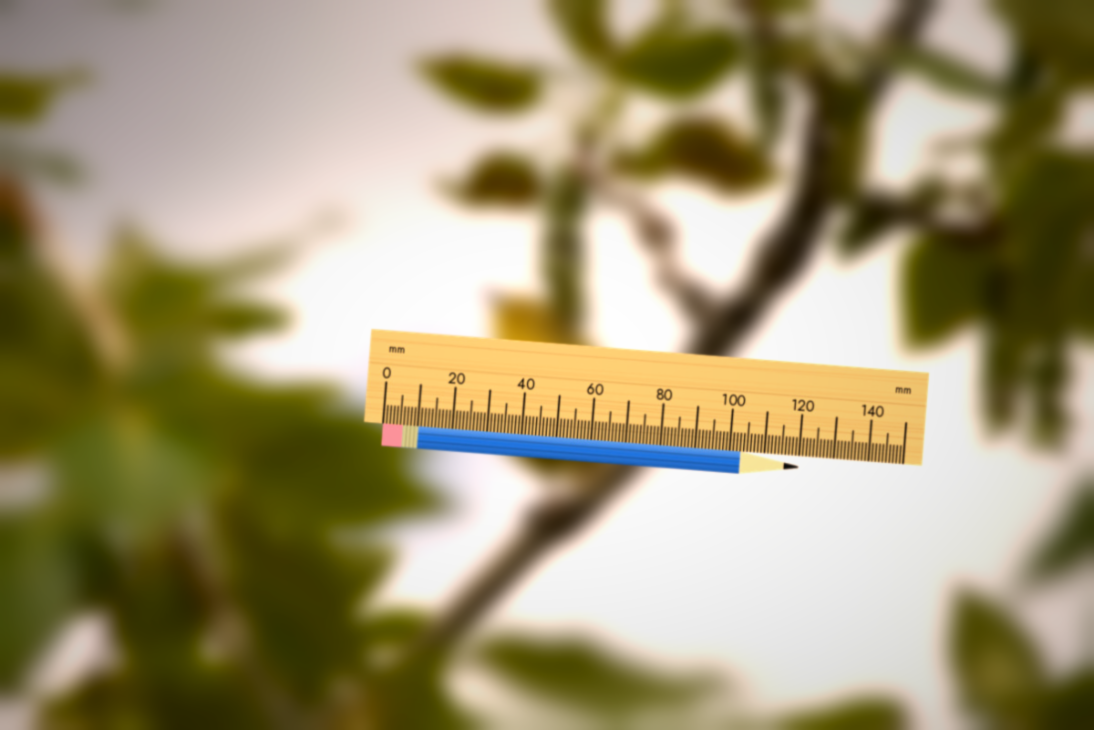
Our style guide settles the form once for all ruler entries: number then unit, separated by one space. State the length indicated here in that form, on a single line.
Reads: 120 mm
